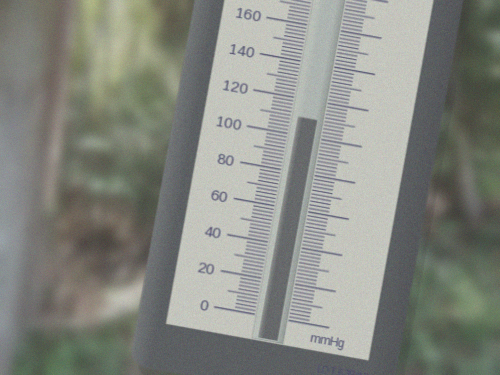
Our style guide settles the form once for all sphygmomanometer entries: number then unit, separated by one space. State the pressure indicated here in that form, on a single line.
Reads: 110 mmHg
